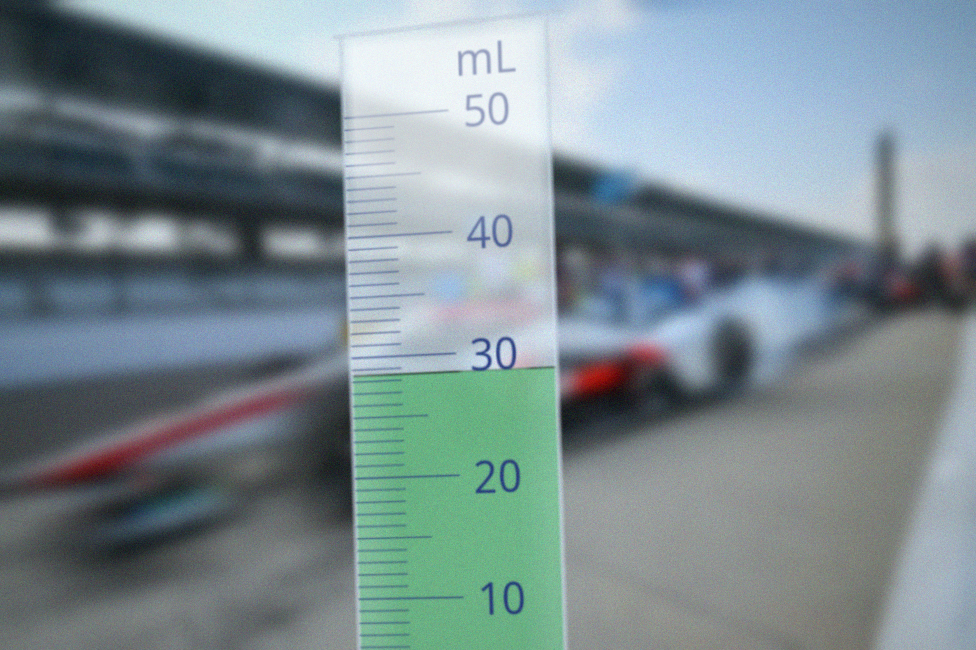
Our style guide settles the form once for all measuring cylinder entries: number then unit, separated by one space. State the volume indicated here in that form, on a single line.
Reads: 28.5 mL
